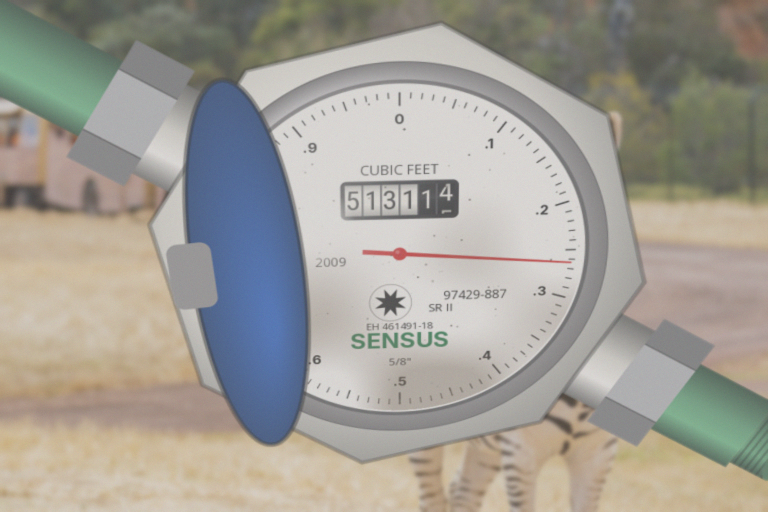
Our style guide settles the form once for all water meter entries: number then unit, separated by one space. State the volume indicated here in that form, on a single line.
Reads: 513114.26 ft³
